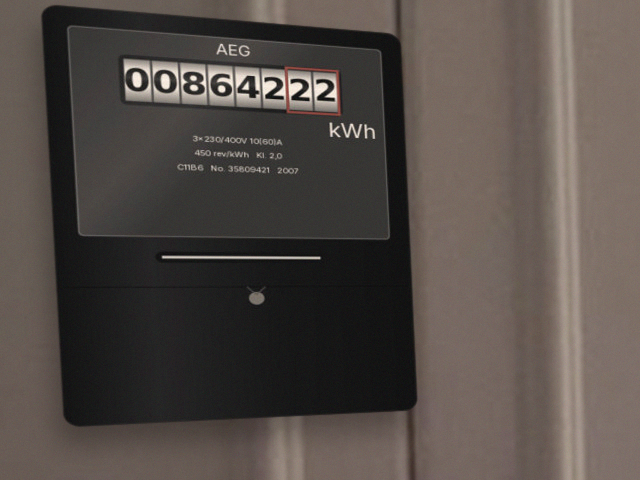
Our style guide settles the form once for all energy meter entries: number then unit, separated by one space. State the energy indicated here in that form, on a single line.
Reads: 8642.22 kWh
